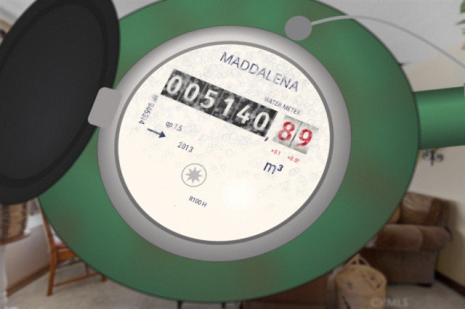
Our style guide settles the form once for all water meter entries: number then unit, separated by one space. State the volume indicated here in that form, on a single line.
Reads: 5140.89 m³
